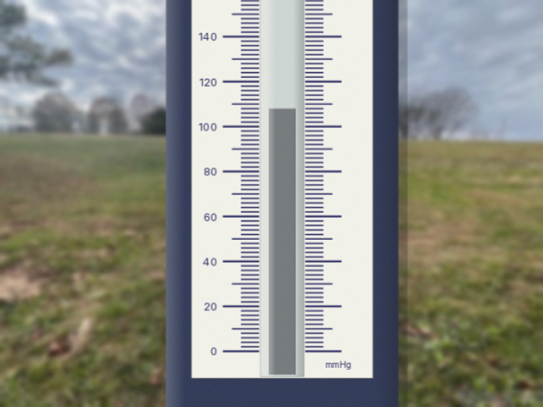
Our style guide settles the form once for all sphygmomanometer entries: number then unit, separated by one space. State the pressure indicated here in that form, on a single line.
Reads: 108 mmHg
